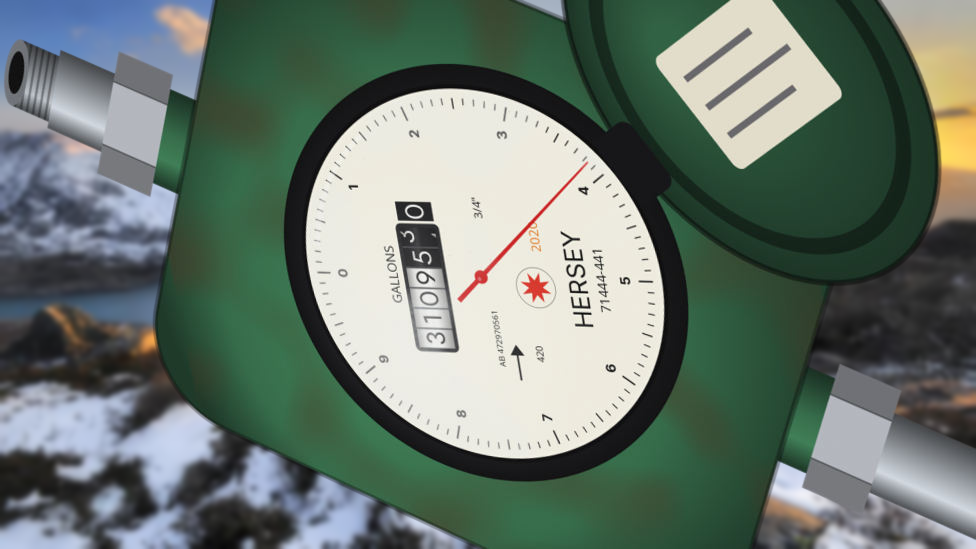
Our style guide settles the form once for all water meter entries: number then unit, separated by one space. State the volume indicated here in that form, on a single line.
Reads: 3109533.8 gal
